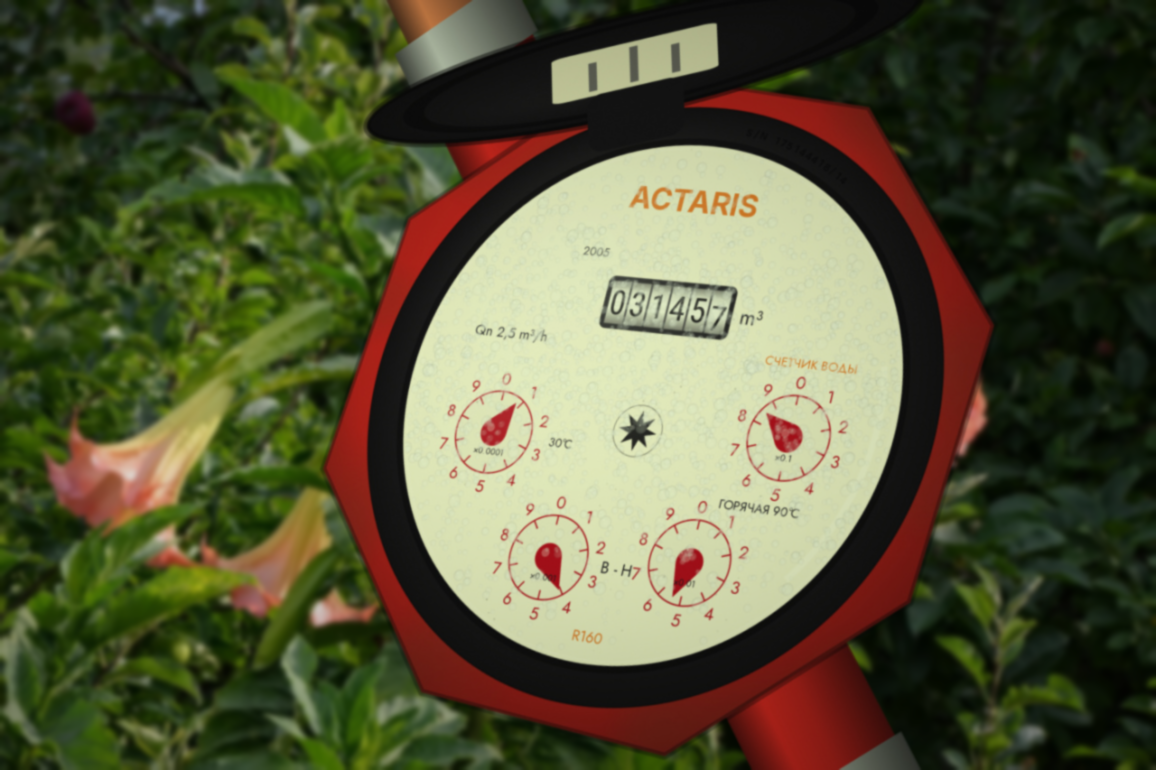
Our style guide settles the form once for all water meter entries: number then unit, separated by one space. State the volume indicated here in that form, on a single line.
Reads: 31456.8540 m³
